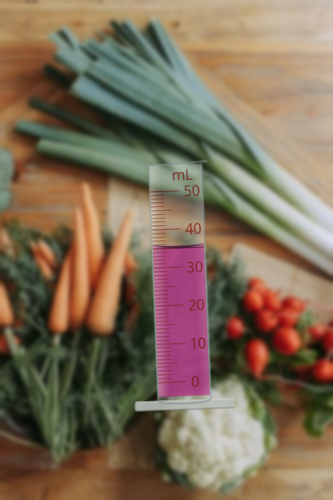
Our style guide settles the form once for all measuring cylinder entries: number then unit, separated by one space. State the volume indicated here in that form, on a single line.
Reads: 35 mL
